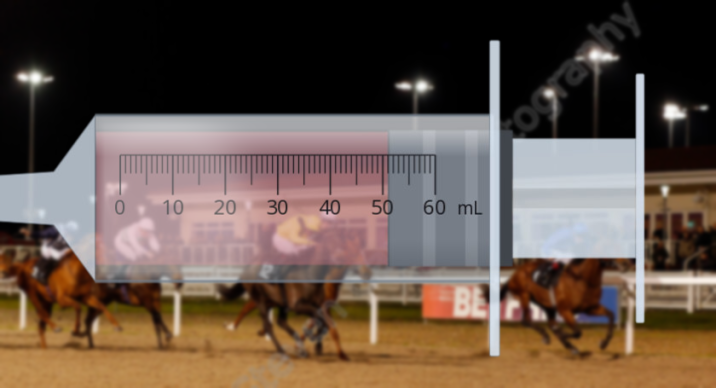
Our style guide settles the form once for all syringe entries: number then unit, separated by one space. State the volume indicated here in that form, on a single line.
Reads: 51 mL
